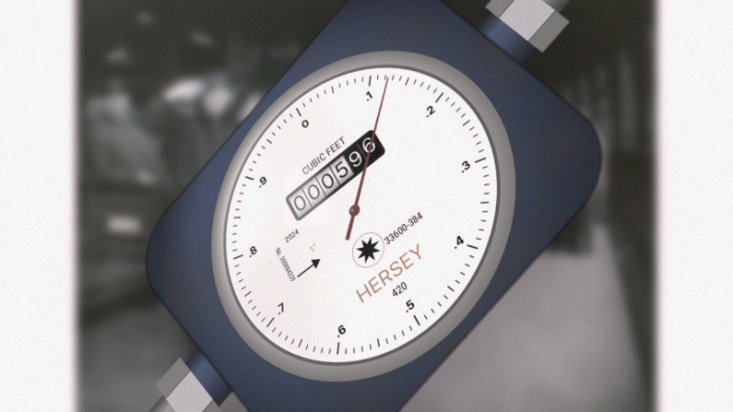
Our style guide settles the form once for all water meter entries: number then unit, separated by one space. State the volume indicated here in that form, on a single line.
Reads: 596.12 ft³
